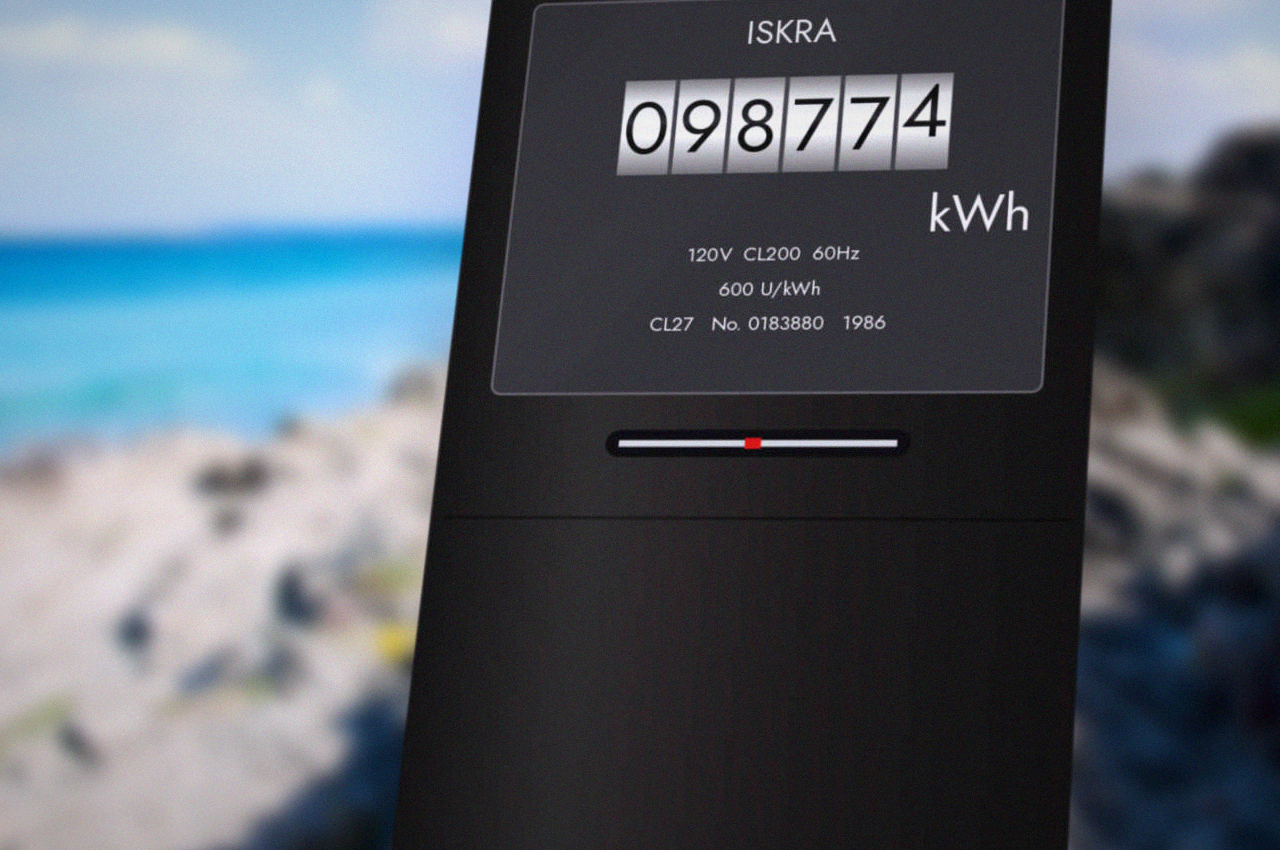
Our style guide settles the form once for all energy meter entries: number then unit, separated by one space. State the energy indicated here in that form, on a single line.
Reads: 98774 kWh
